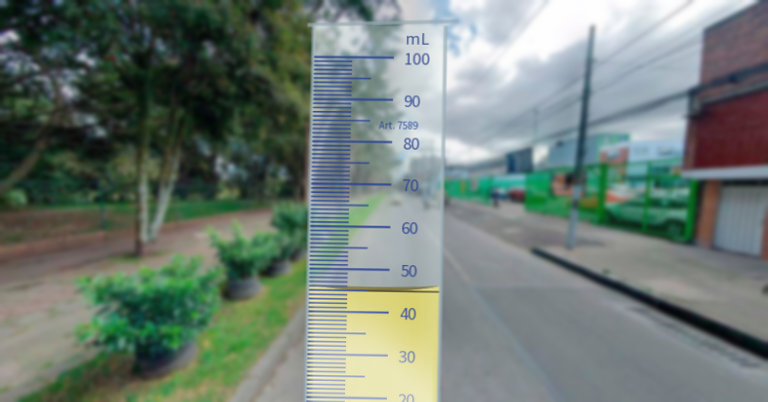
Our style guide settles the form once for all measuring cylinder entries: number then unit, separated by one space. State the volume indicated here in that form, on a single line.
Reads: 45 mL
